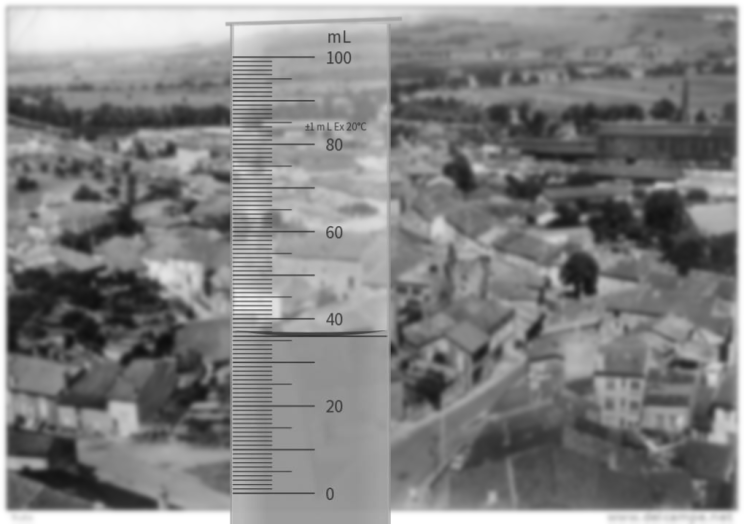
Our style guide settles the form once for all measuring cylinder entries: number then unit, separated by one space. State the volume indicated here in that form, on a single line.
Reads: 36 mL
